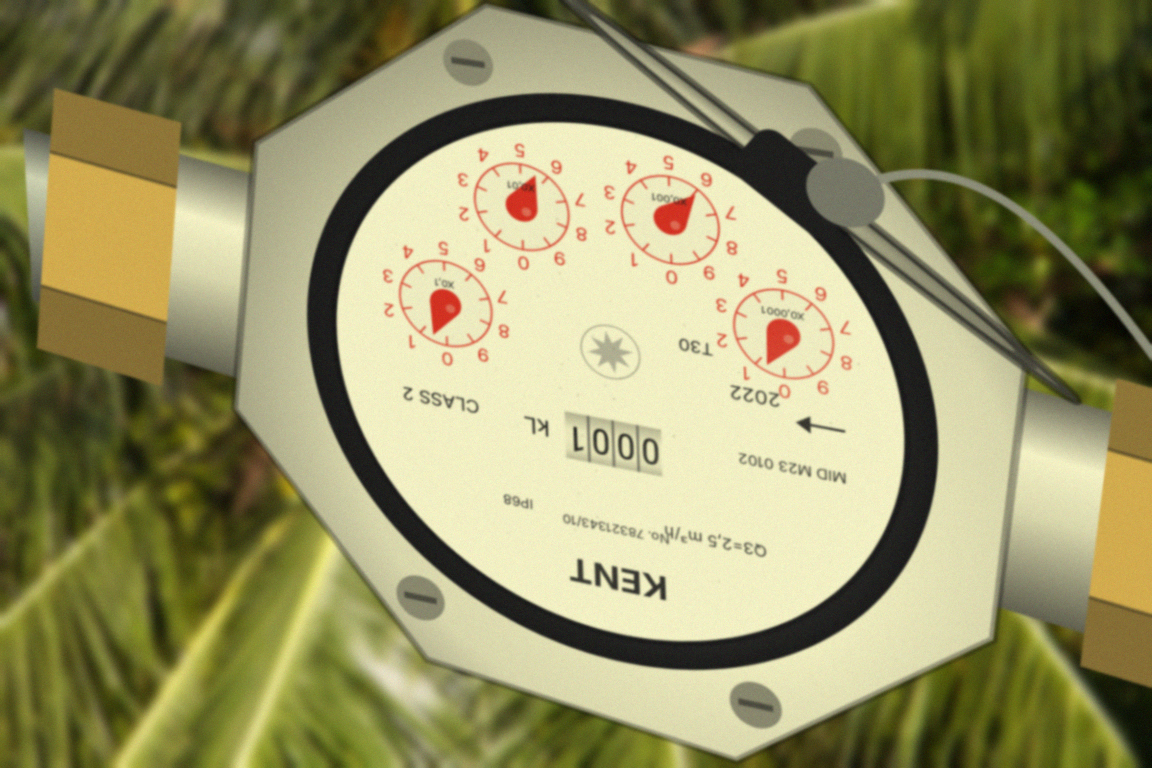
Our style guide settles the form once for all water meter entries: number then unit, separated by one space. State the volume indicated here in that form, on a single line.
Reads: 1.0560 kL
